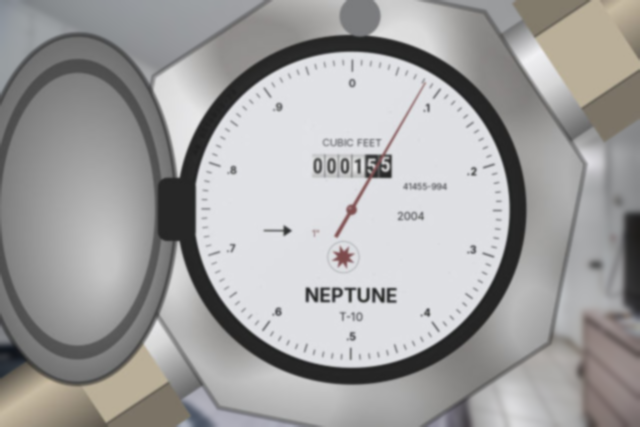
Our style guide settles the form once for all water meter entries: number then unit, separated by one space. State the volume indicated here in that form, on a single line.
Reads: 155.08 ft³
